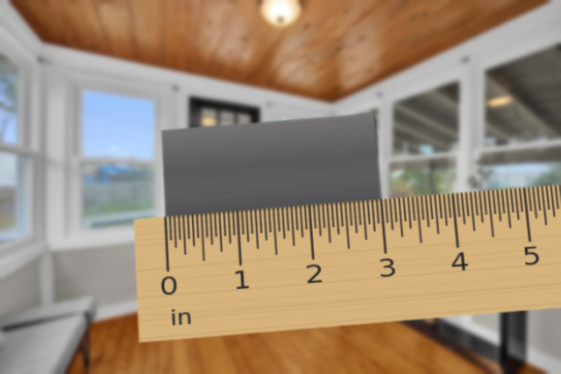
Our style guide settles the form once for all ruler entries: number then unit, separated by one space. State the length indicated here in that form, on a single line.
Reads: 3 in
